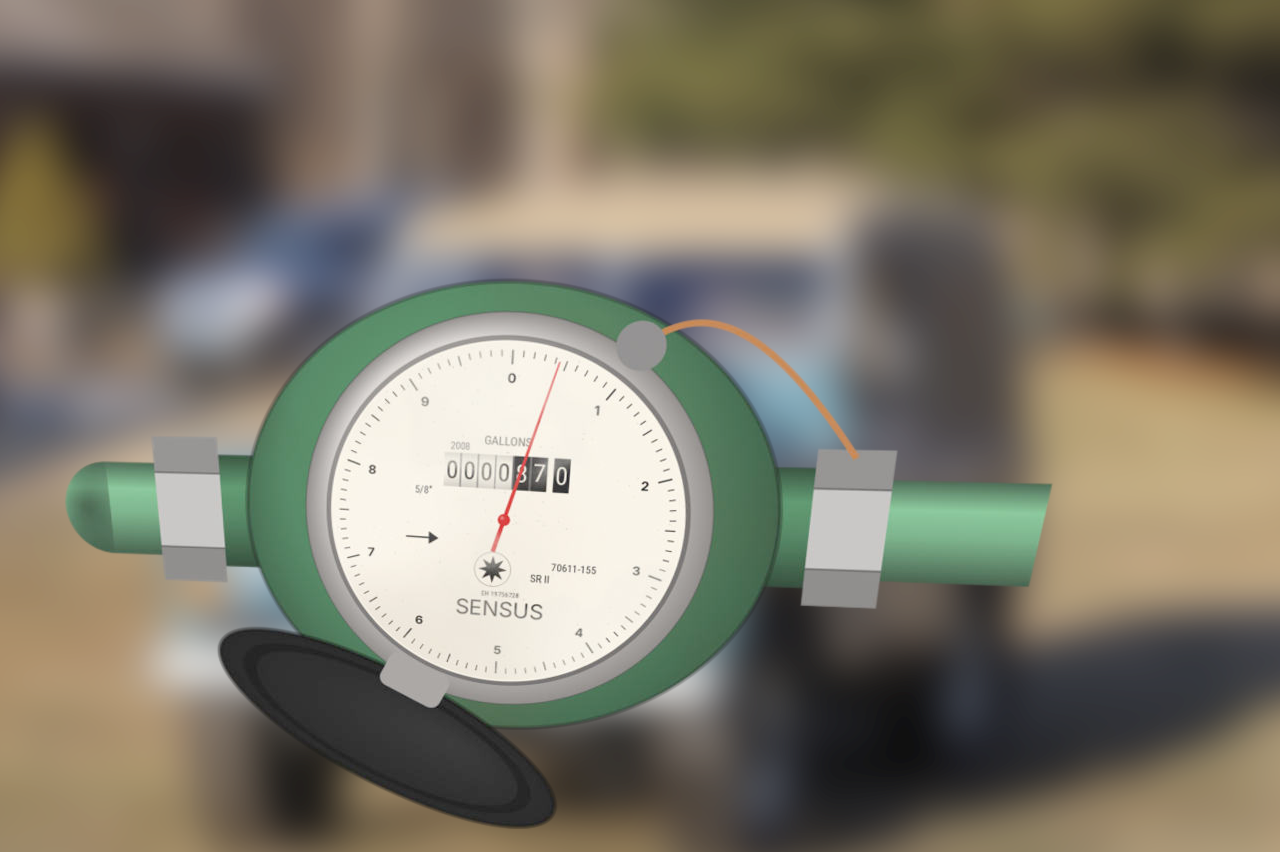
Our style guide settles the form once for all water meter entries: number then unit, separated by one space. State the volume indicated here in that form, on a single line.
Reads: 870.4 gal
